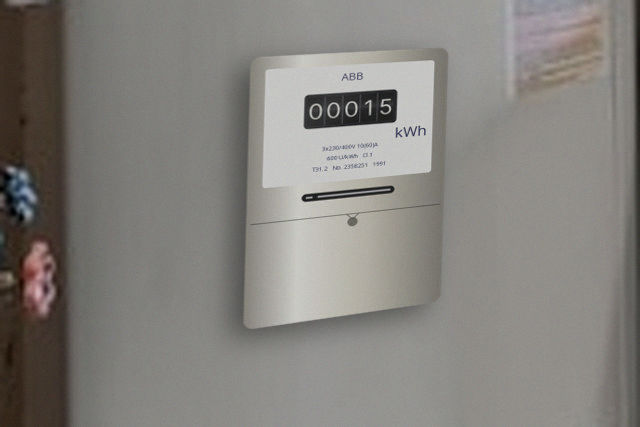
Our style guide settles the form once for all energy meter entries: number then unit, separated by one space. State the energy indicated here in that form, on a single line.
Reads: 15 kWh
